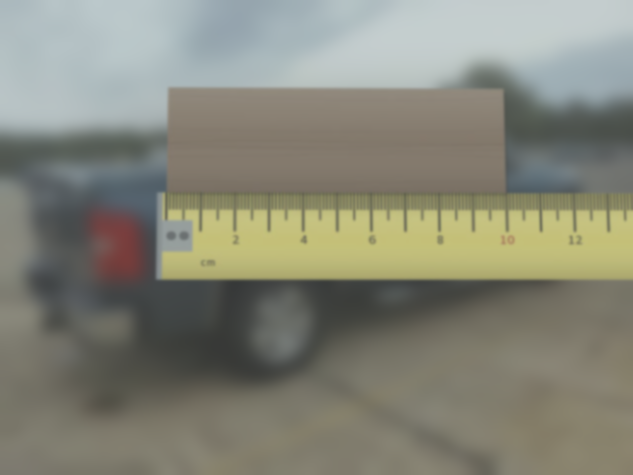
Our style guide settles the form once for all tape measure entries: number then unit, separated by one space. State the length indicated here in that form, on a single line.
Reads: 10 cm
